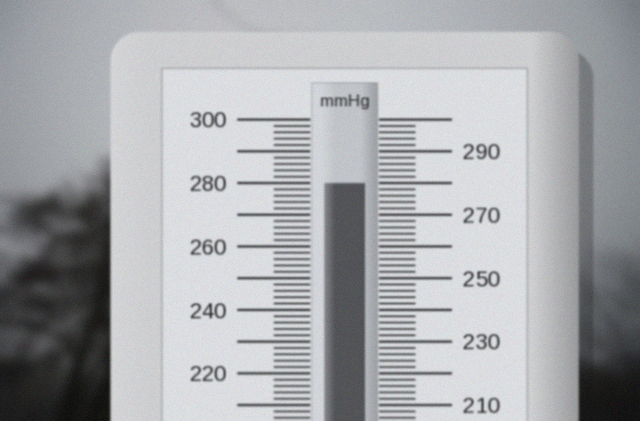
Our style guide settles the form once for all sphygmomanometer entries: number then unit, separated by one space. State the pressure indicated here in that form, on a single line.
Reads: 280 mmHg
